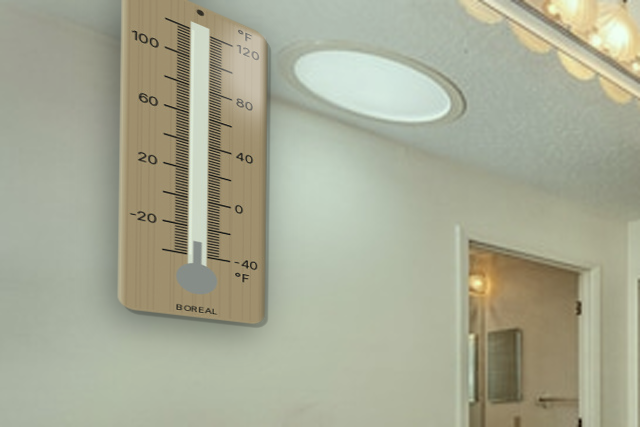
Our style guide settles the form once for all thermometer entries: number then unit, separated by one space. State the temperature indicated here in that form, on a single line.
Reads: -30 °F
